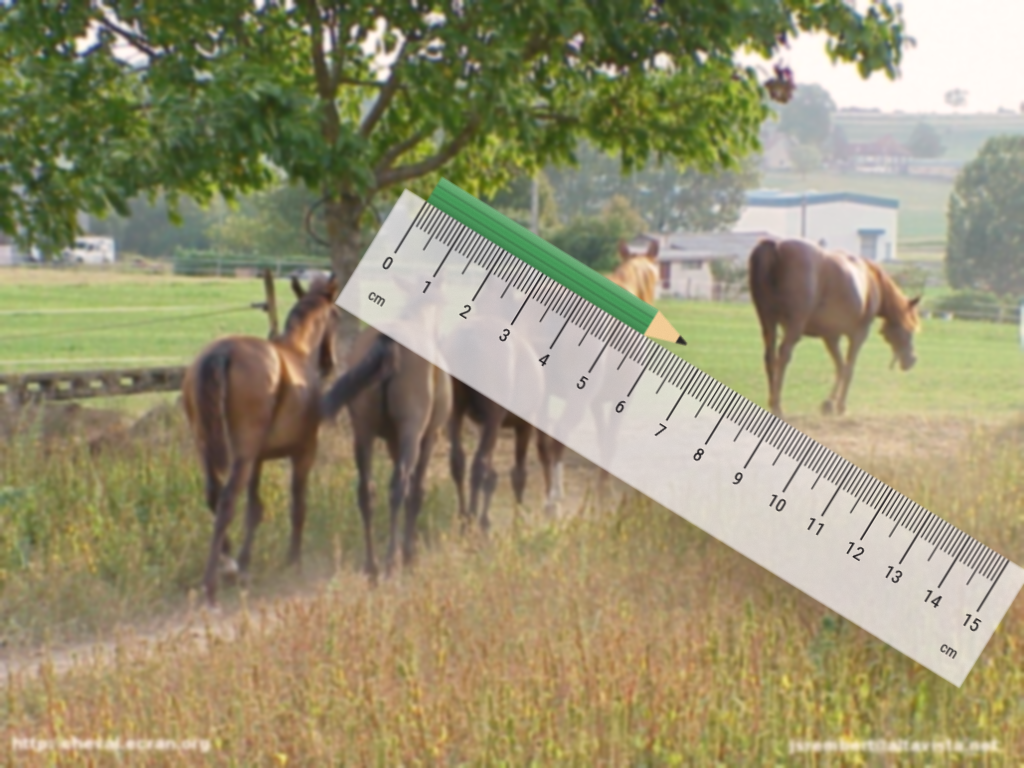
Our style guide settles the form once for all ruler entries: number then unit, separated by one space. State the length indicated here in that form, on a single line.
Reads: 6.5 cm
